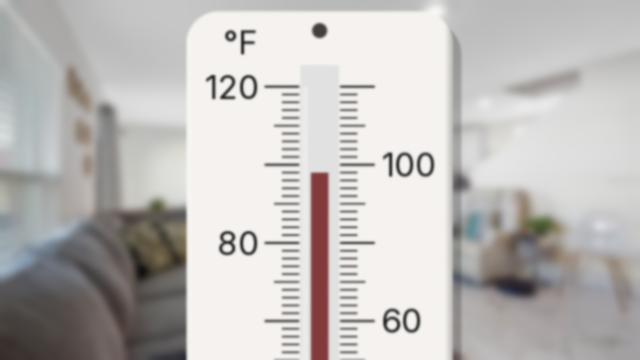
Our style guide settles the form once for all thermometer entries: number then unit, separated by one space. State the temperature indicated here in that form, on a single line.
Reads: 98 °F
